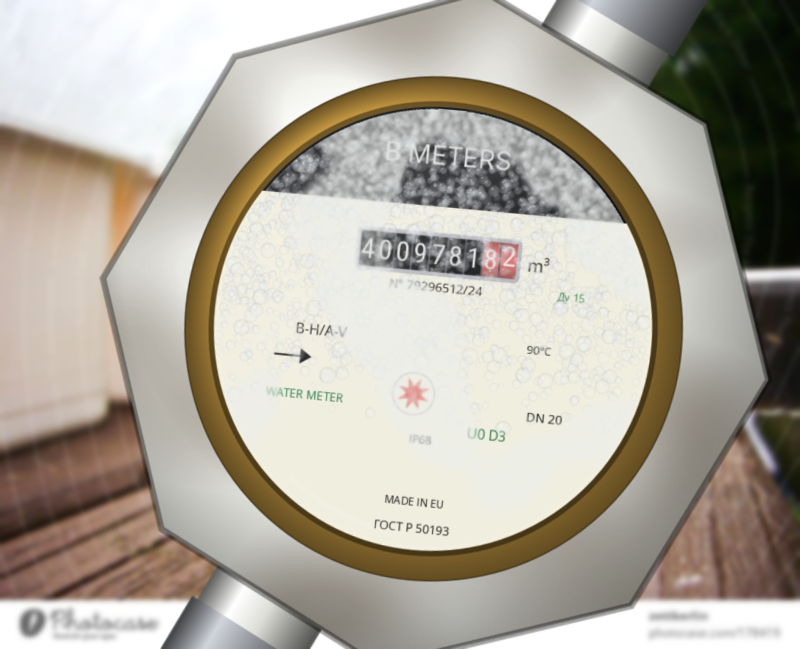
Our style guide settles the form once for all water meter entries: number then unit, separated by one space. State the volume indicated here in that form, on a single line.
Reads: 4009781.82 m³
